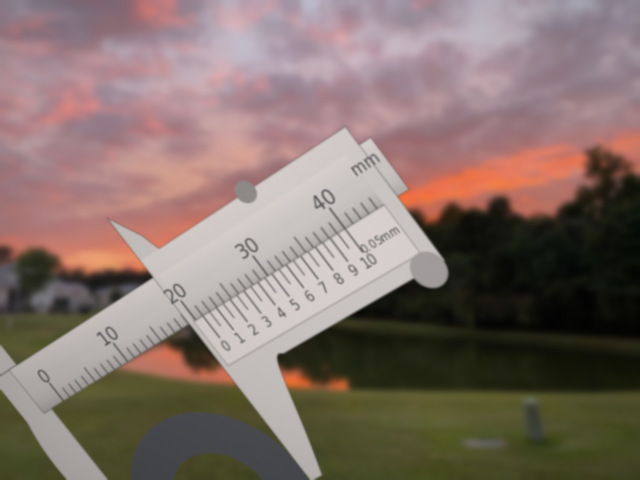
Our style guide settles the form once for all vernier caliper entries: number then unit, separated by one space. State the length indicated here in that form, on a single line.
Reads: 21.0 mm
